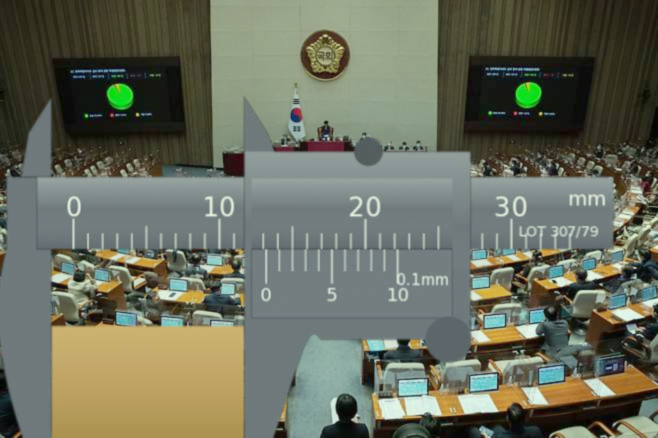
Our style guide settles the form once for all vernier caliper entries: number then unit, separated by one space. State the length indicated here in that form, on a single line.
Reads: 13.2 mm
